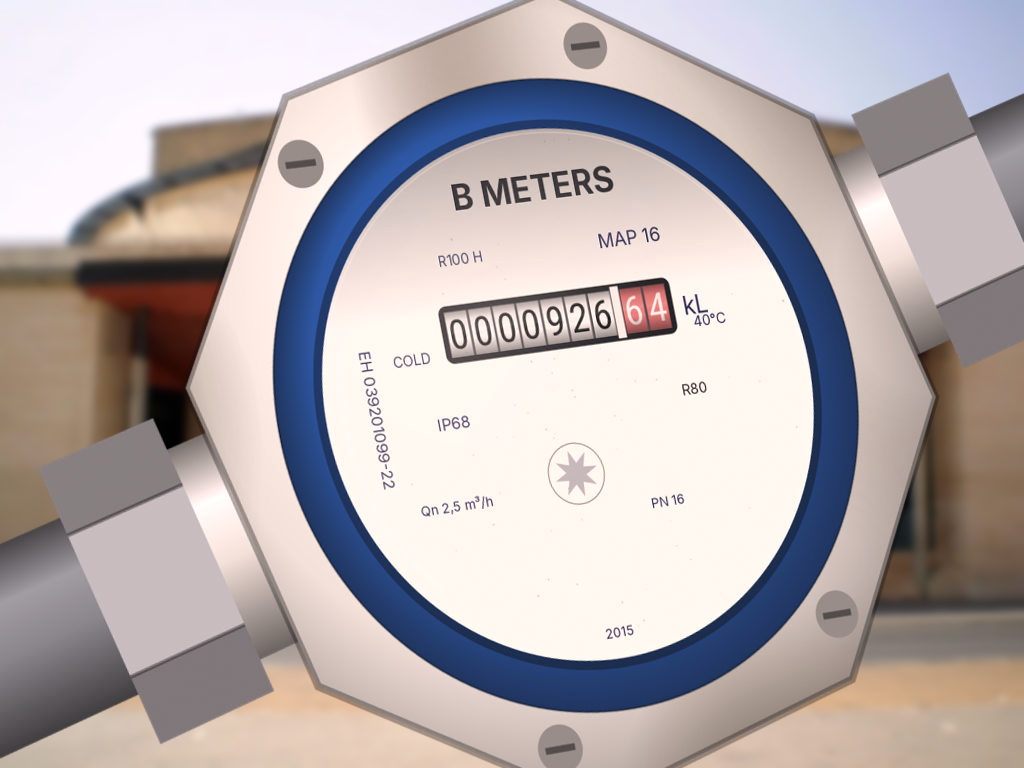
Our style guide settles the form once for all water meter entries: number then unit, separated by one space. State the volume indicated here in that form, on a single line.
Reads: 926.64 kL
